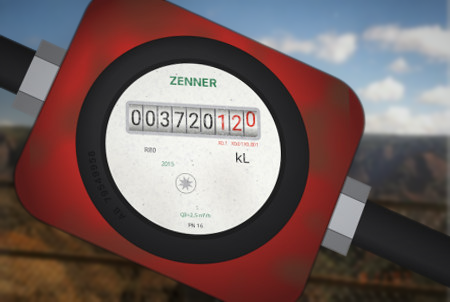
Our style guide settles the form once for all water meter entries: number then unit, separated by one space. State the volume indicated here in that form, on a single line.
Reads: 3720.120 kL
